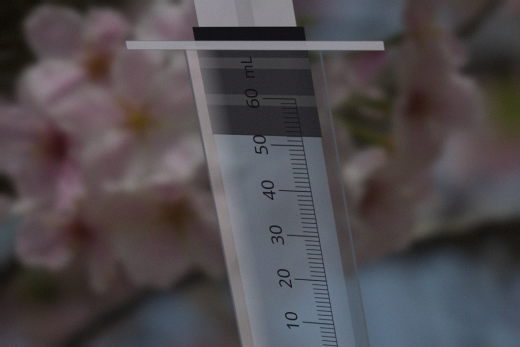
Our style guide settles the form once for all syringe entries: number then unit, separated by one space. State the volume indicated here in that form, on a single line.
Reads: 52 mL
